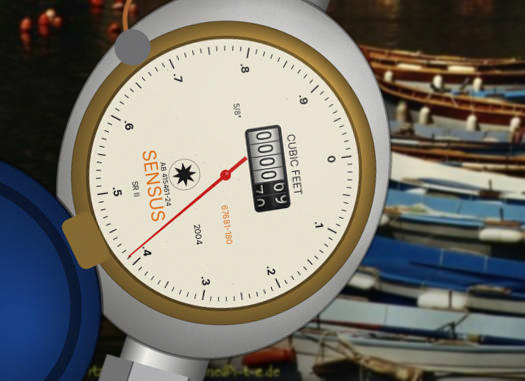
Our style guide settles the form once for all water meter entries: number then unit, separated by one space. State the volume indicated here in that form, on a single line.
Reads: 69.41 ft³
